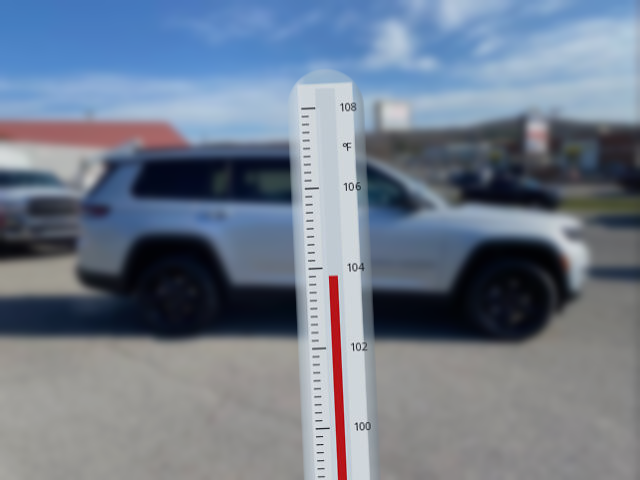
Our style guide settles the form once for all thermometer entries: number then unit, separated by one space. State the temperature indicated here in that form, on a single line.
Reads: 103.8 °F
